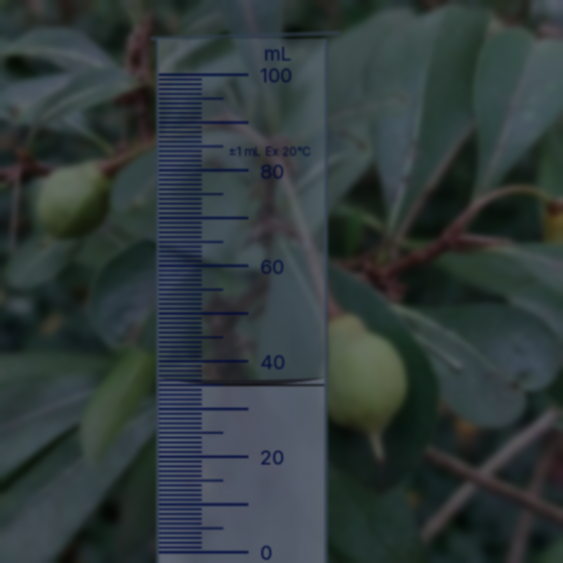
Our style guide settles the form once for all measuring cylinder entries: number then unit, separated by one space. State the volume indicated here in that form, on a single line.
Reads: 35 mL
